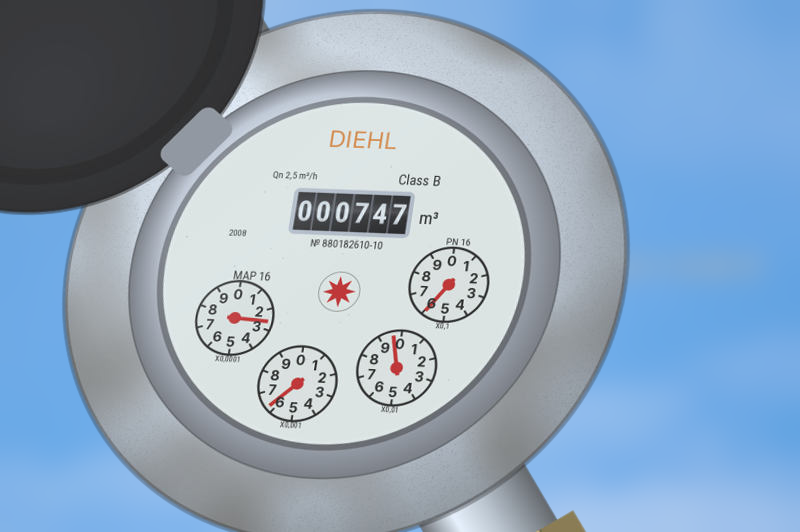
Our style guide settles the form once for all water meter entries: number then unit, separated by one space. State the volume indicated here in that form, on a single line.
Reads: 747.5962 m³
